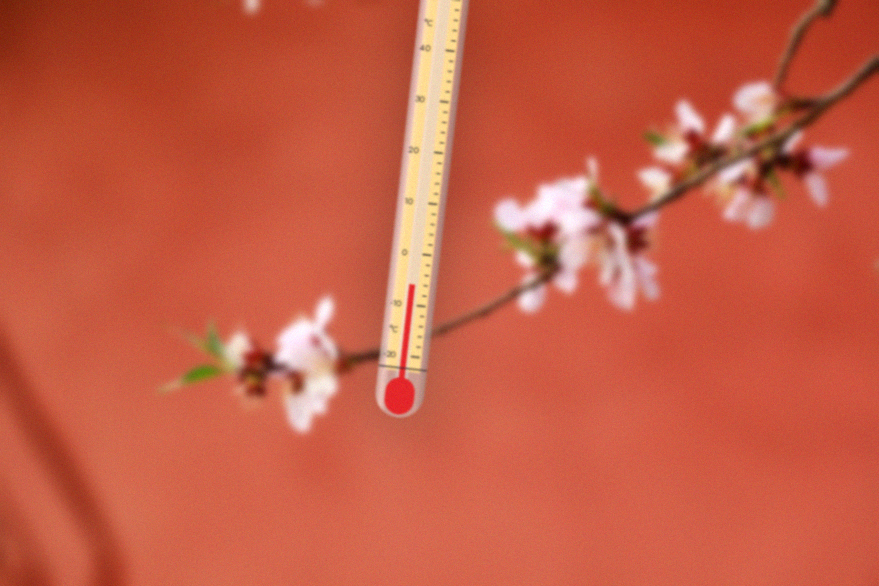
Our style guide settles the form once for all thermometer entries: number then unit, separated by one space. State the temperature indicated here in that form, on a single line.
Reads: -6 °C
